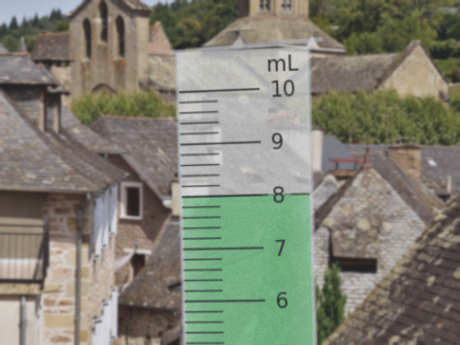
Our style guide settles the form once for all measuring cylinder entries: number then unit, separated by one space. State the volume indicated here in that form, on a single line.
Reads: 8 mL
